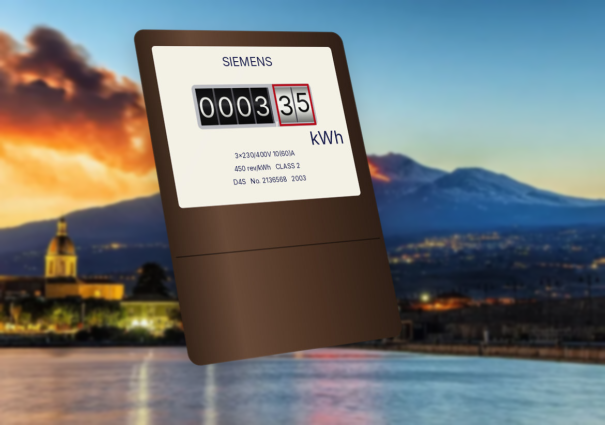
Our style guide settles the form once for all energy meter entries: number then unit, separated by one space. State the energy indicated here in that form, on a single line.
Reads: 3.35 kWh
